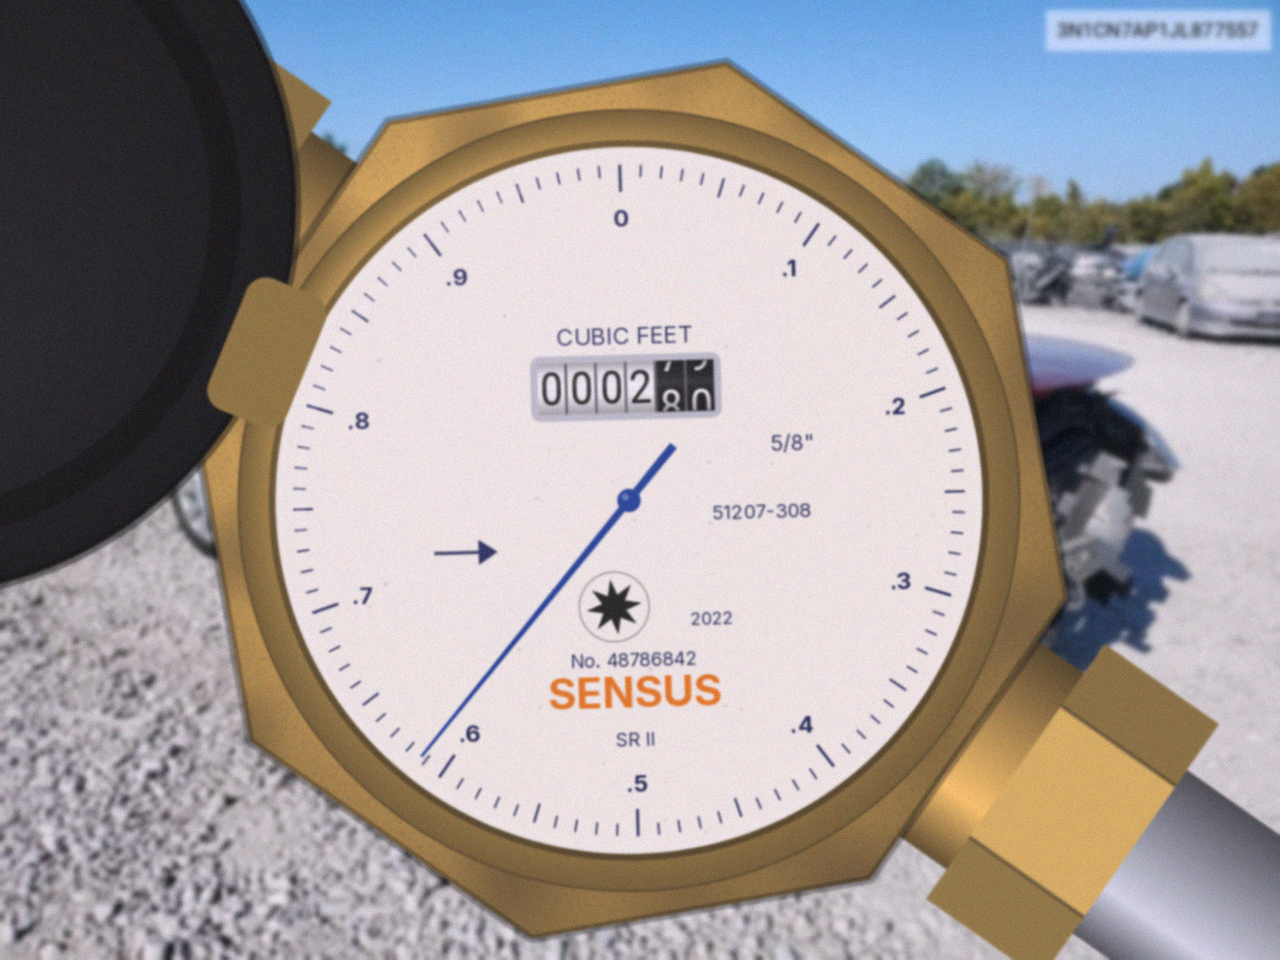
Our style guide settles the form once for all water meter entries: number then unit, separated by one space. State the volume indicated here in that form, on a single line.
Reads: 279.61 ft³
